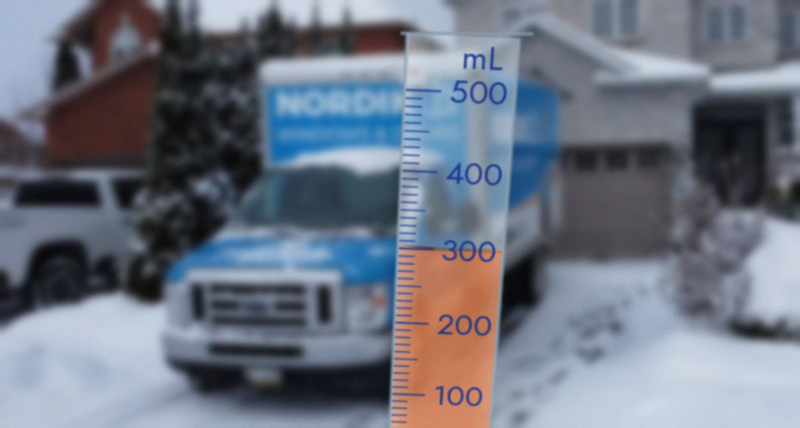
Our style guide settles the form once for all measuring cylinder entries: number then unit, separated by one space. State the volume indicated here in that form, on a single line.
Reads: 300 mL
